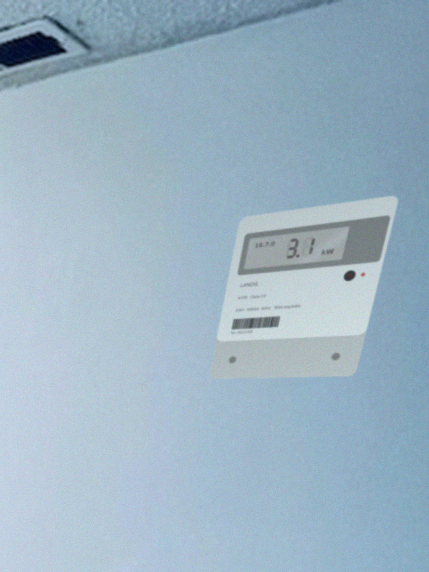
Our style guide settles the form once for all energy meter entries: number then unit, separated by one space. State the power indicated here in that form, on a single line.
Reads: 3.1 kW
